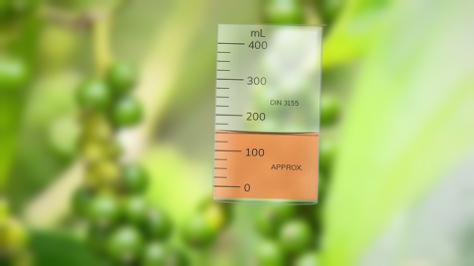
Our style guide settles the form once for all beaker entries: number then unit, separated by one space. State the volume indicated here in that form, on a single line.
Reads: 150 mL
